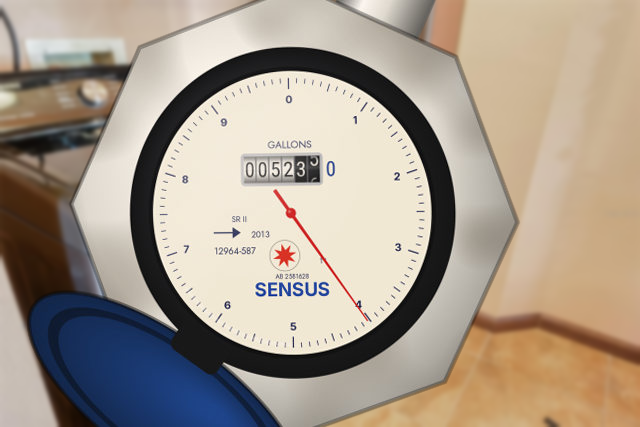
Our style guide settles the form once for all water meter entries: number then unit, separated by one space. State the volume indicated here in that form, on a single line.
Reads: 52354.0 gal
